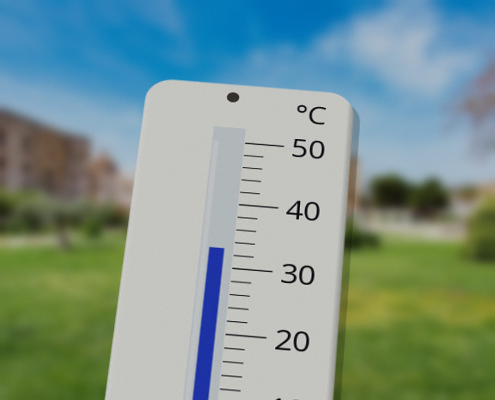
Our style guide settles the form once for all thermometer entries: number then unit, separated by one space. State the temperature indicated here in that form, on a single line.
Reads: 33 °C
